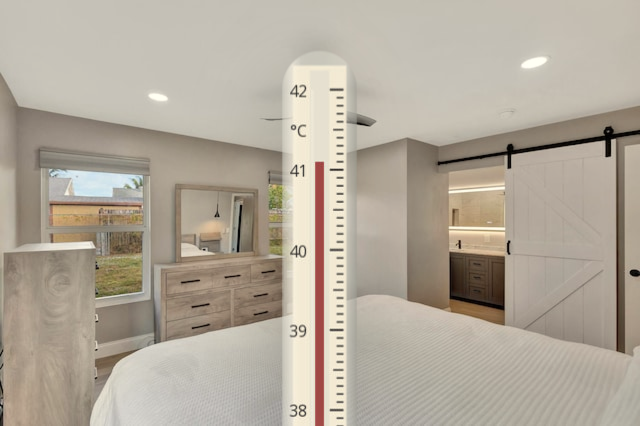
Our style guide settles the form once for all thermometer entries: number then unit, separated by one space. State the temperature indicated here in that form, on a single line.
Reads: 41.1 °C
